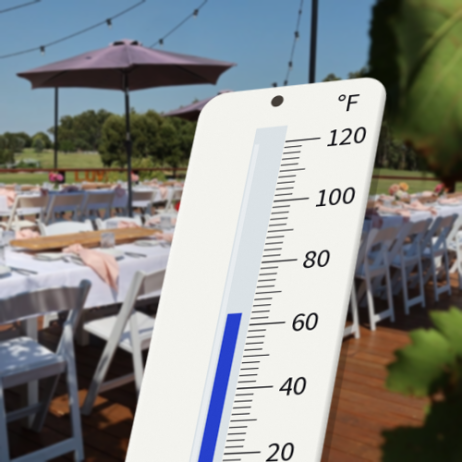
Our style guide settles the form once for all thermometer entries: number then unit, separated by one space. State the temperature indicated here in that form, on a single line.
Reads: 64 °F
